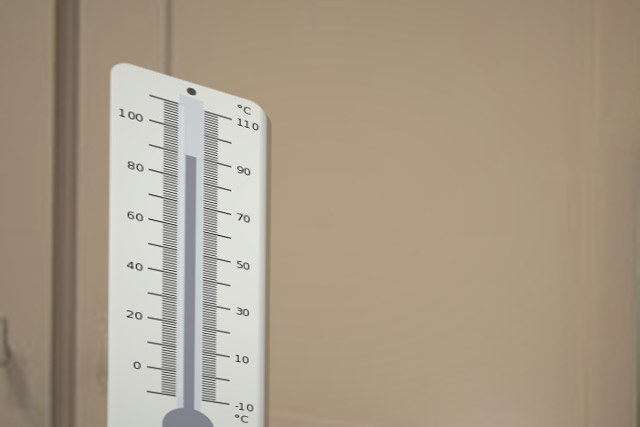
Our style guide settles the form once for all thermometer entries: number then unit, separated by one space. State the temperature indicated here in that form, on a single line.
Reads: 90 °C
